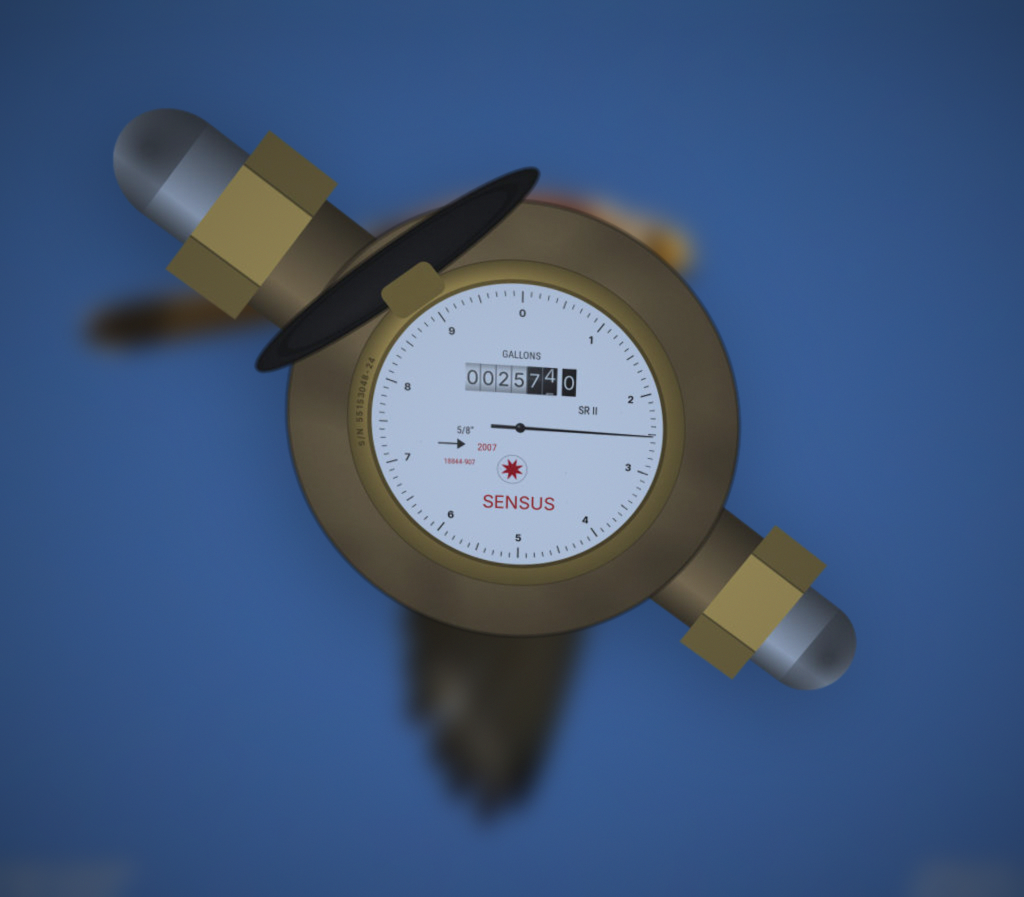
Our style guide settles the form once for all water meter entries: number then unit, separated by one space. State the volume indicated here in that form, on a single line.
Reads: 25742.5 gal
